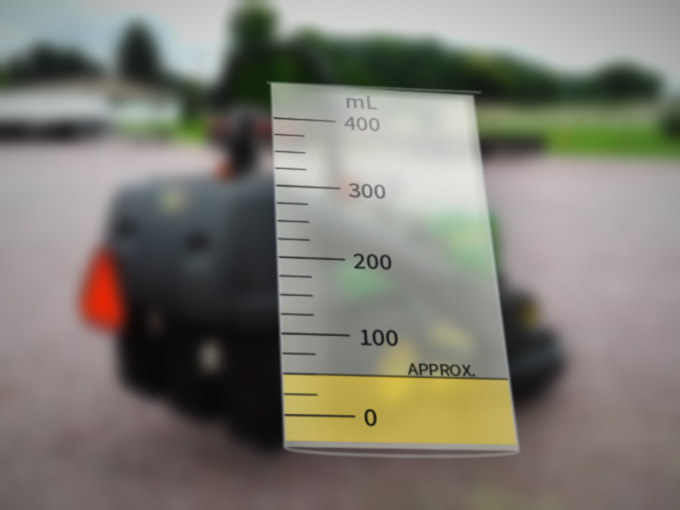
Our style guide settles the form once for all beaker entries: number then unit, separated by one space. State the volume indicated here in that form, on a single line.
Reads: 50 mL
